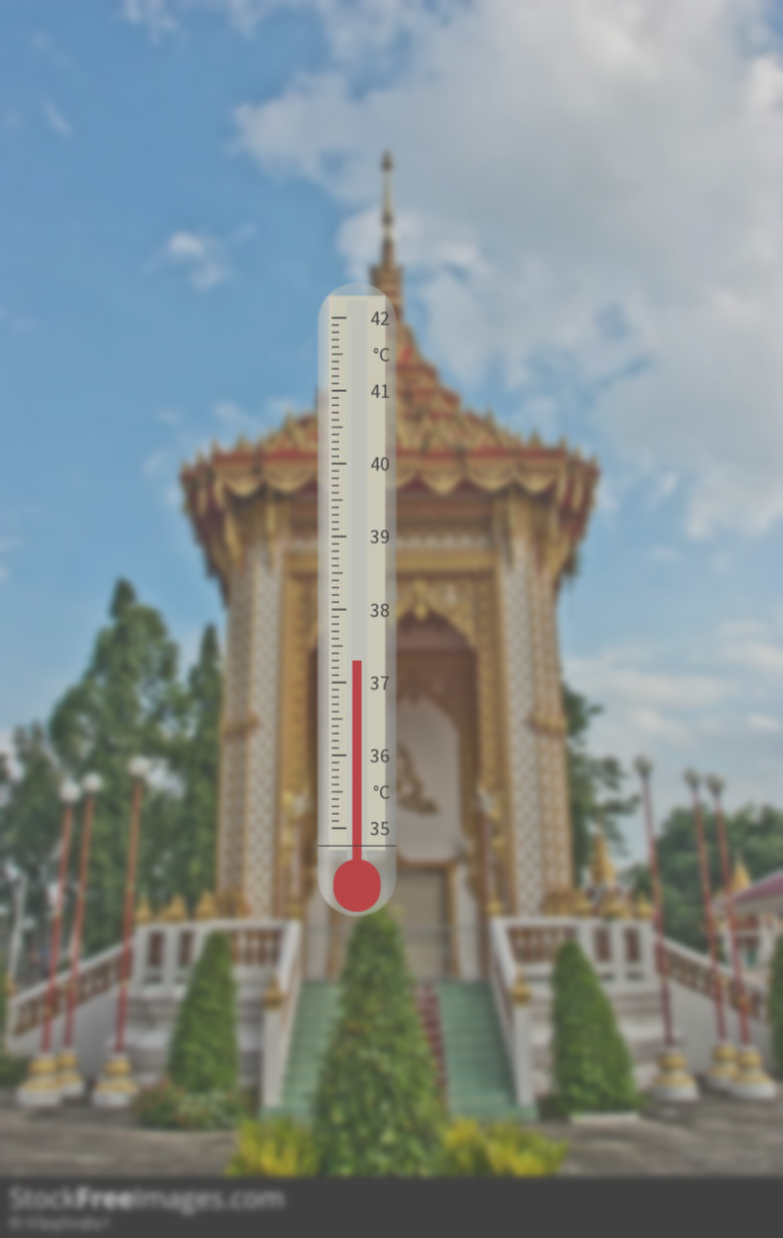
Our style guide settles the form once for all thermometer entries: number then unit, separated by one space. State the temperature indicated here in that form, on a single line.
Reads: 37.3 °C
